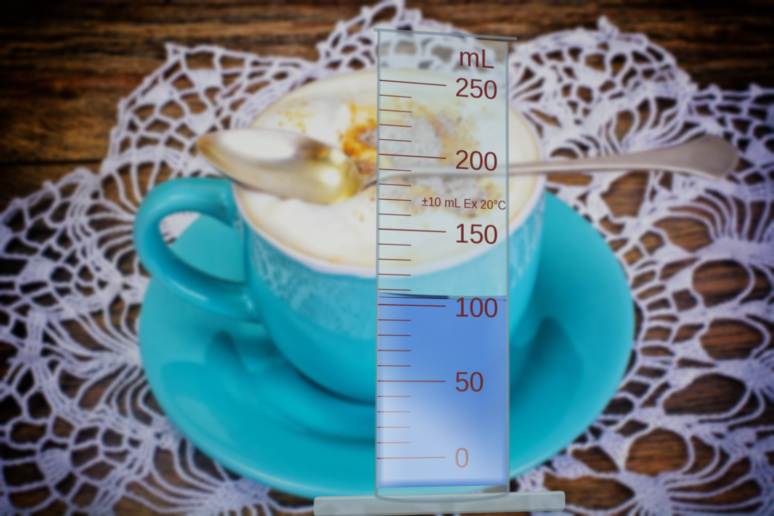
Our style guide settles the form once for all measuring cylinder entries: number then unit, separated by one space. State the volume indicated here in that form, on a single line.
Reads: 105 mL
